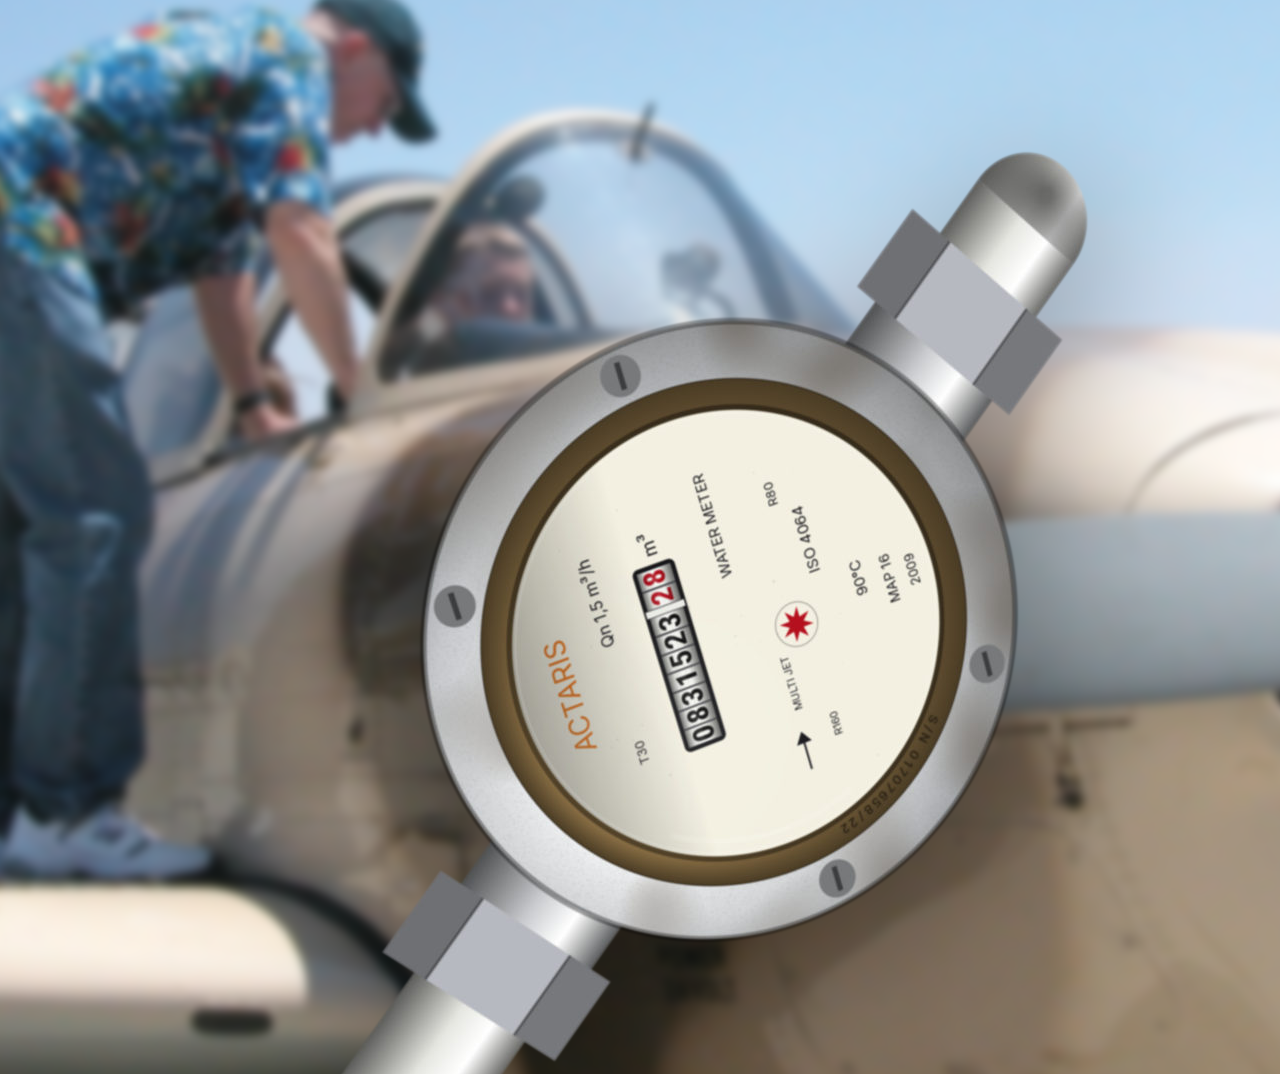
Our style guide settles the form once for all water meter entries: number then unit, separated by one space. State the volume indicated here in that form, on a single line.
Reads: 831523.28 m³
